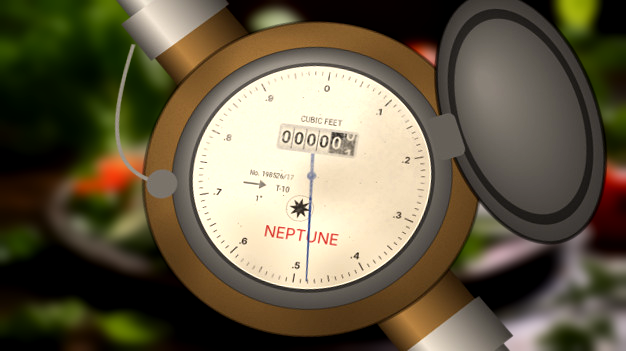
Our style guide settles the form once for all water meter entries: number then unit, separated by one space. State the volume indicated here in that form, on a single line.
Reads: 0.48 ft³
